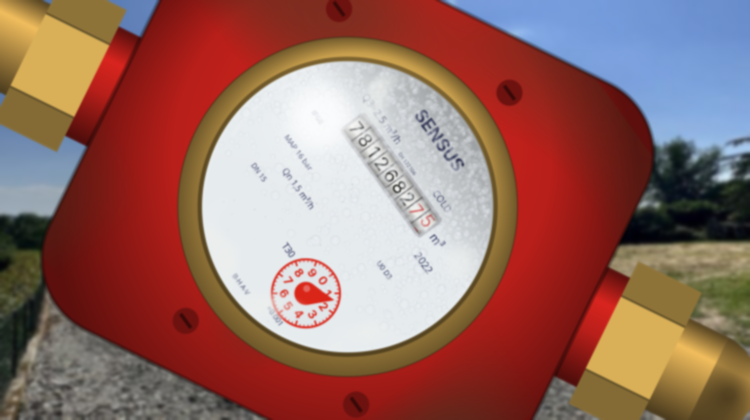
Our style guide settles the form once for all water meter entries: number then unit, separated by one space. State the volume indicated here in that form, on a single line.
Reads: 7812682.751 m³
